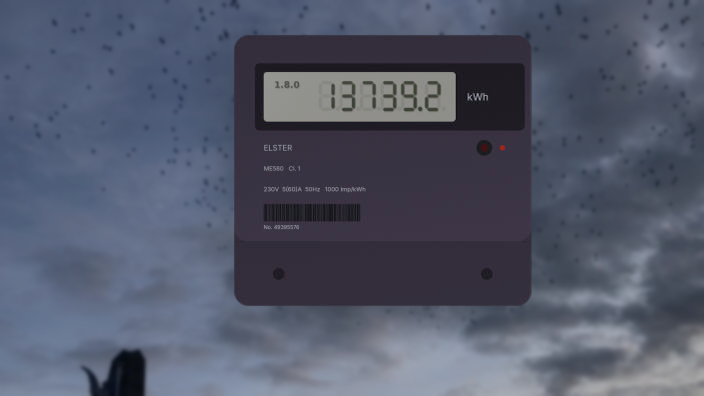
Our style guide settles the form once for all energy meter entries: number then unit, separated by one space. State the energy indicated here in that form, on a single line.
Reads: 13739.2 kWh
